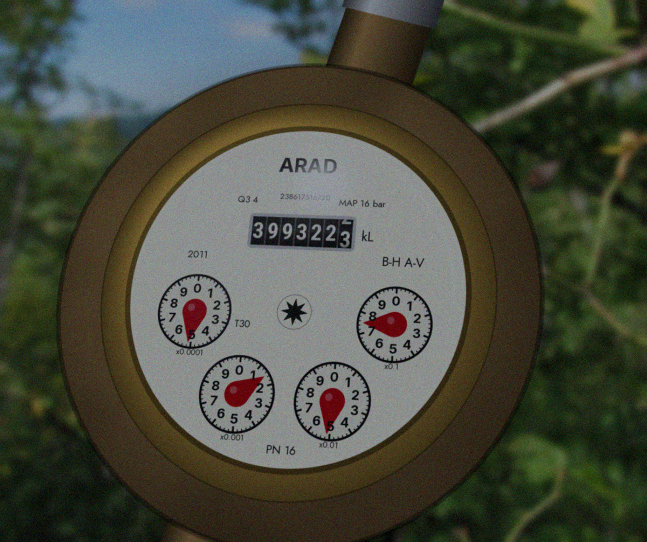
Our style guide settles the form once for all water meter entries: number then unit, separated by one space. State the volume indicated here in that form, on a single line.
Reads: 3993222.7515 kL
